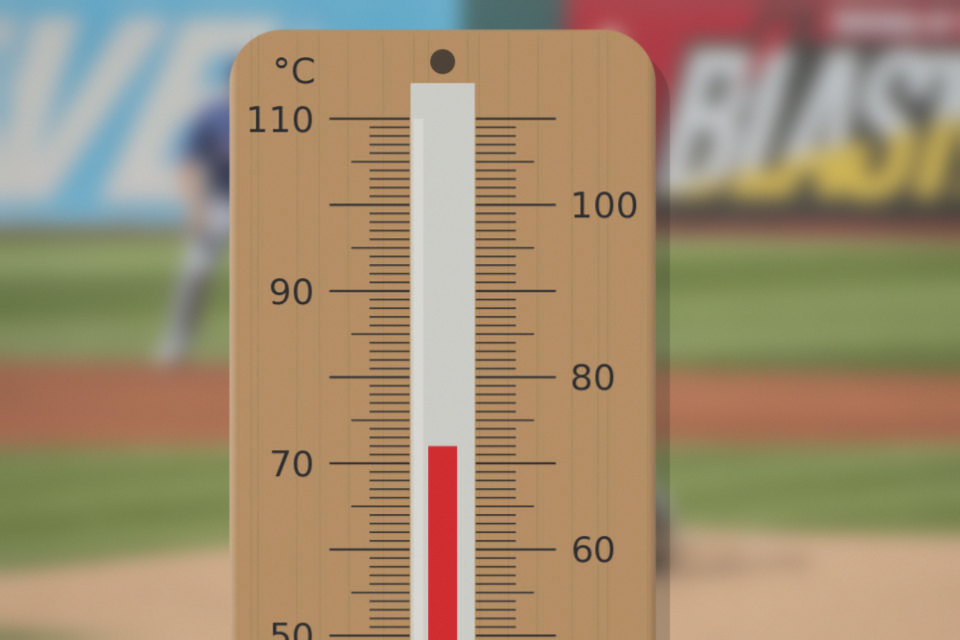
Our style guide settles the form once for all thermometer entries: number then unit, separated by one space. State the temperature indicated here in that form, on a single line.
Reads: 72 °C
